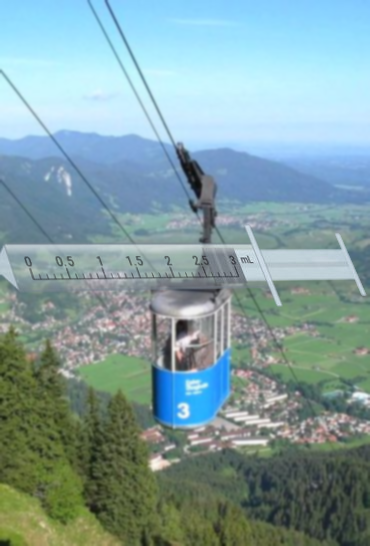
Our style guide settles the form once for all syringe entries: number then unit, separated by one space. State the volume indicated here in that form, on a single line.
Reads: 2.6 mL
